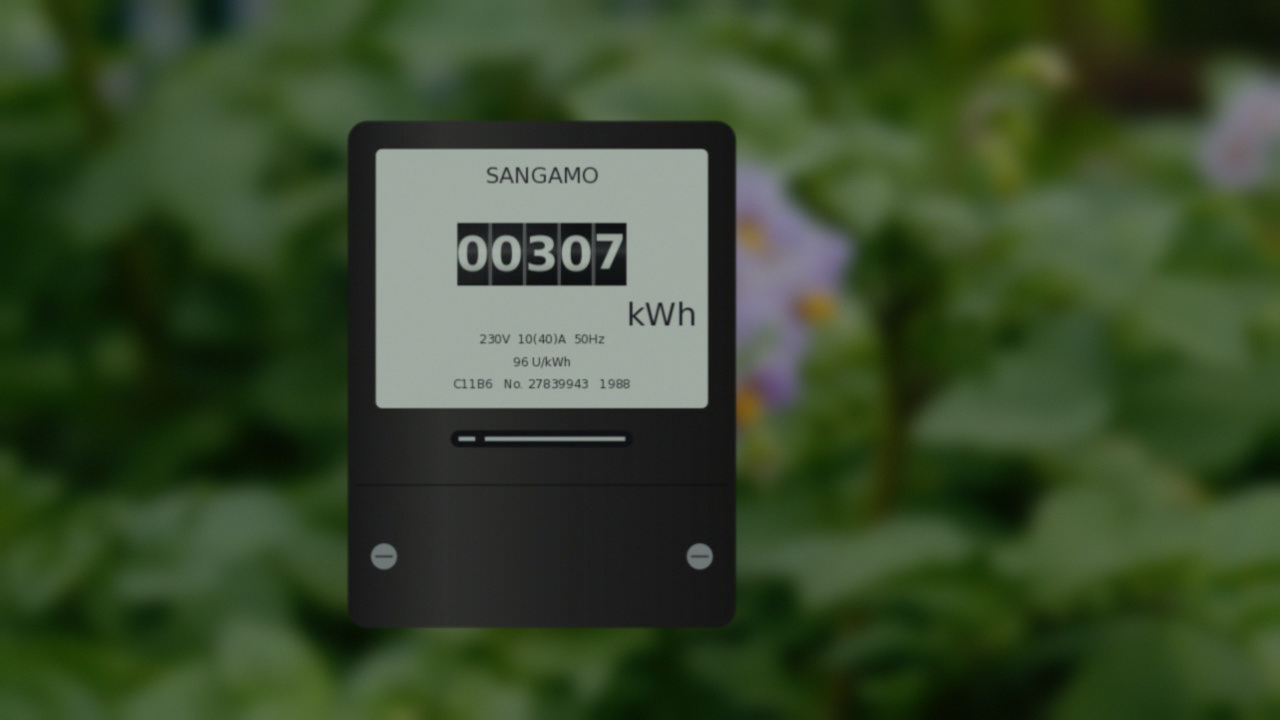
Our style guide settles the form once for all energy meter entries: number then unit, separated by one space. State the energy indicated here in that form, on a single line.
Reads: 307 kWh
